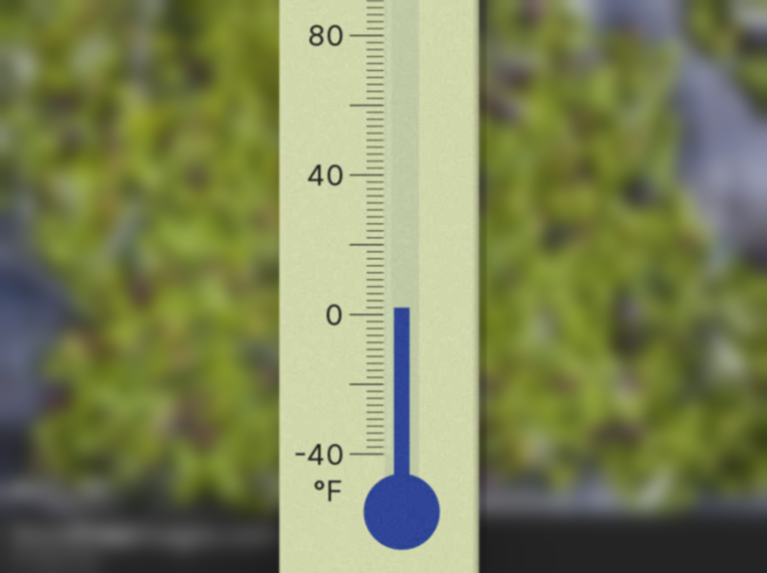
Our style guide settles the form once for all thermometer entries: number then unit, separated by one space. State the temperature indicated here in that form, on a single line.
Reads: 2 °F
